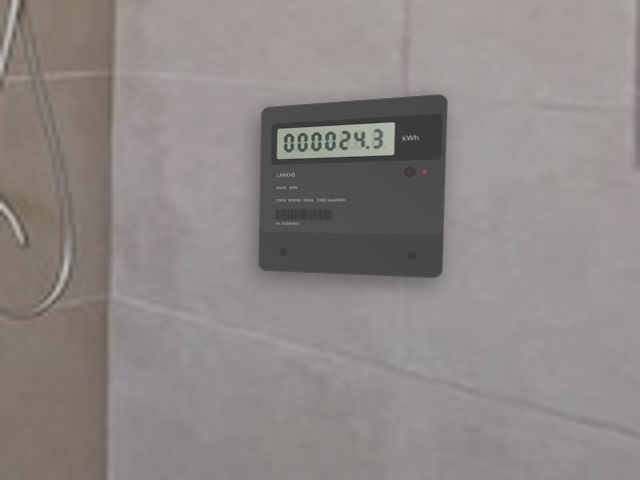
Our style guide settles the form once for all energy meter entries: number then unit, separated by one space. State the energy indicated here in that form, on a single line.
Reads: 24.3 kWh
